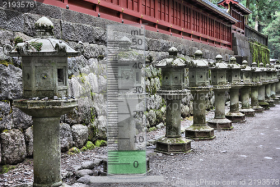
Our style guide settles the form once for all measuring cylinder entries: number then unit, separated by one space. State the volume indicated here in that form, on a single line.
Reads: 5 mL
